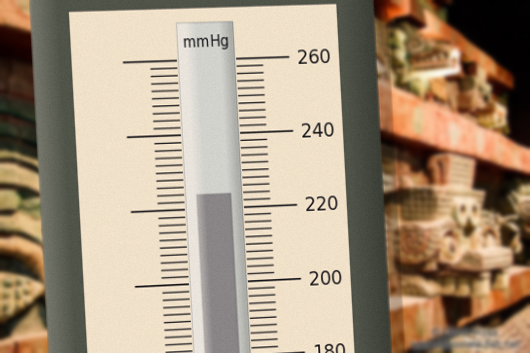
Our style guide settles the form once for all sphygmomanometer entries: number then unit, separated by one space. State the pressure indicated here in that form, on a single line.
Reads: 224 mmHg
